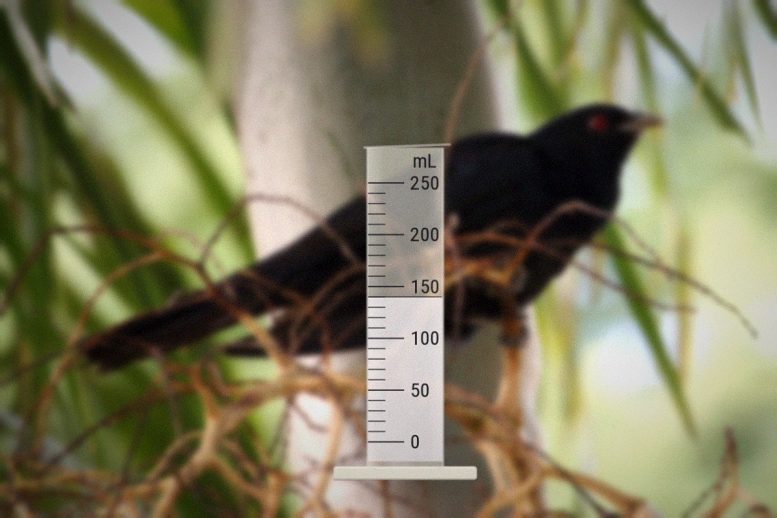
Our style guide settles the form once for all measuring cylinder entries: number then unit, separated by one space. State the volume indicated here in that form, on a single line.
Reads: 140 mL
